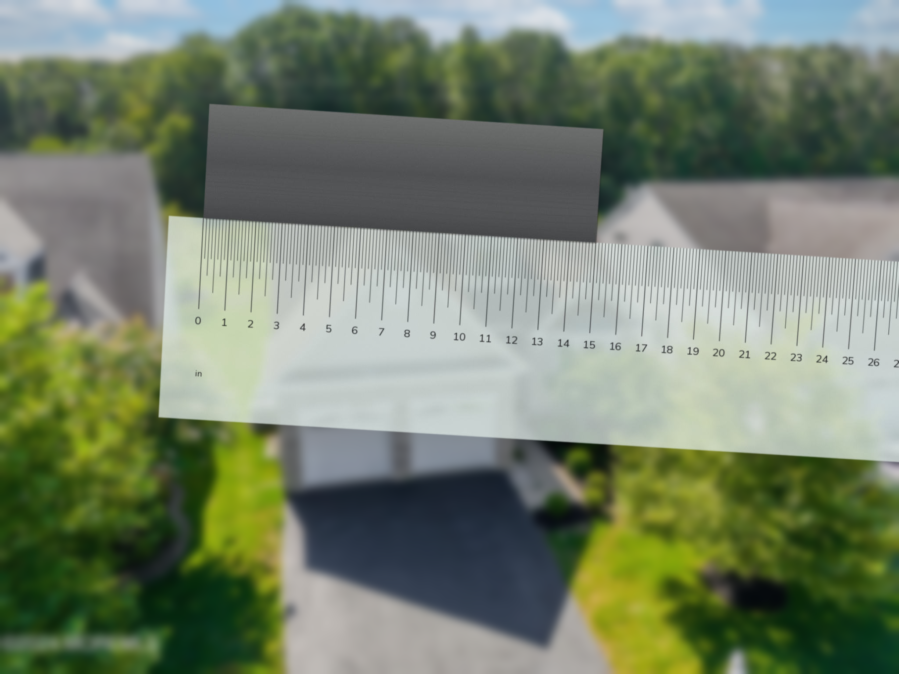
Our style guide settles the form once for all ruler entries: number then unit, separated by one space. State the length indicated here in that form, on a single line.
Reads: 15 in
